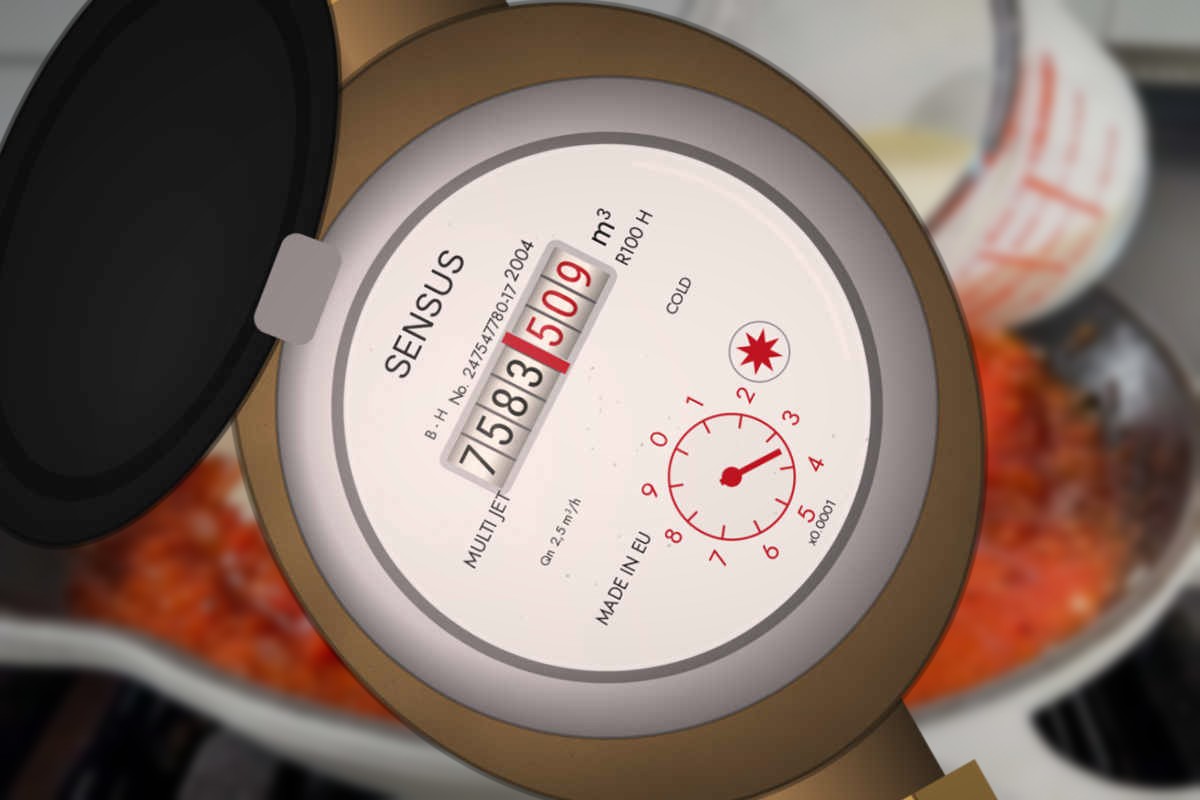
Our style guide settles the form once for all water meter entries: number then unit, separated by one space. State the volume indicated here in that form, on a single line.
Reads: 7583.5093 m³
